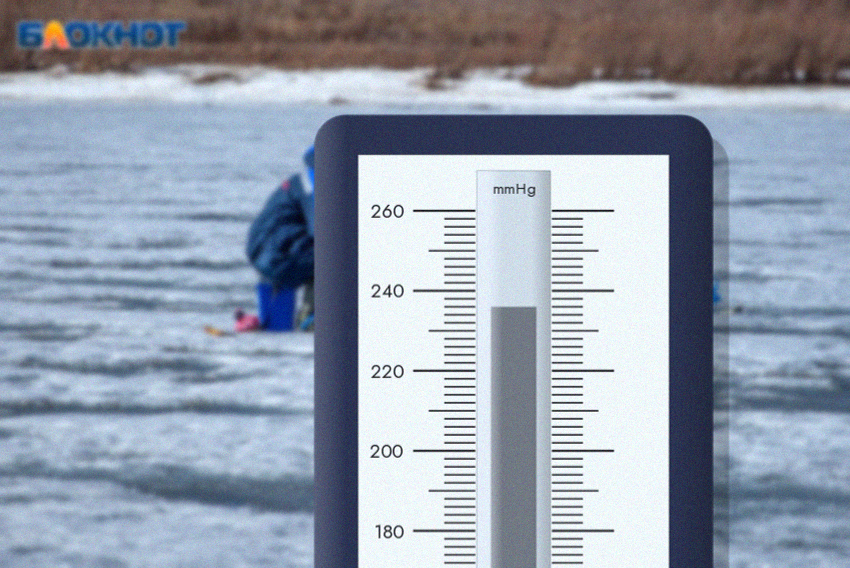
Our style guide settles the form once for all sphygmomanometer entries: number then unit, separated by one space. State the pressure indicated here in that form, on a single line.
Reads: 236 mmHg
